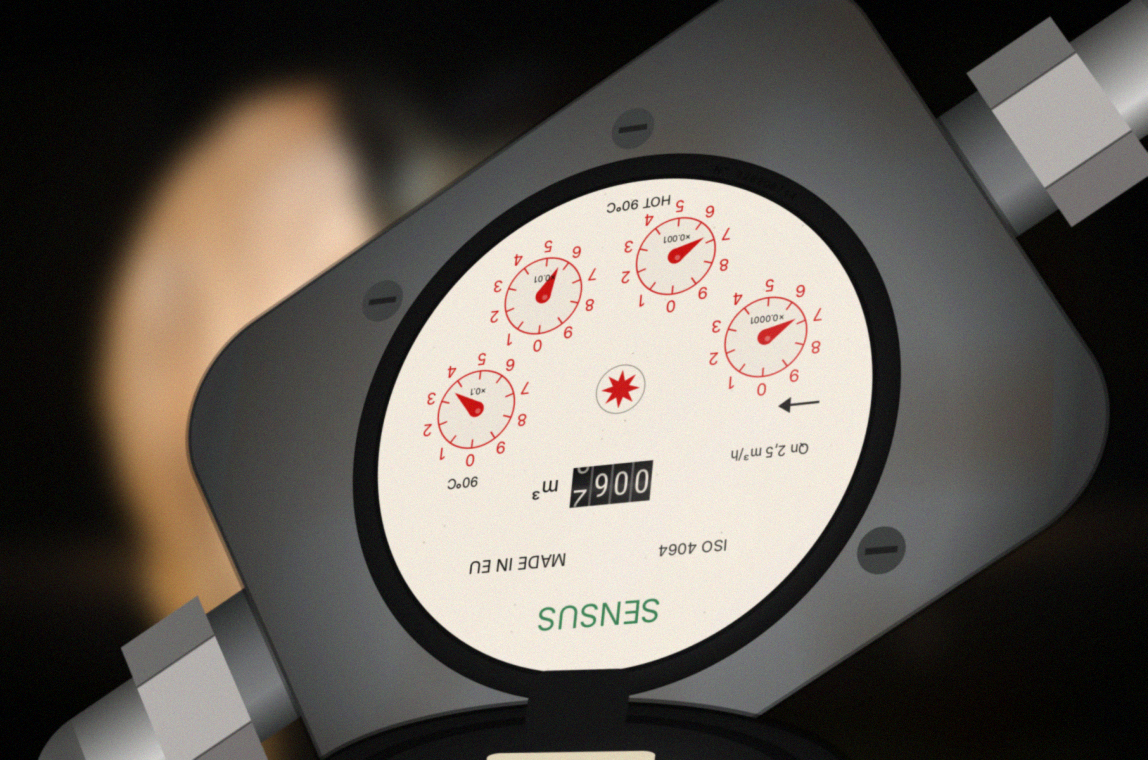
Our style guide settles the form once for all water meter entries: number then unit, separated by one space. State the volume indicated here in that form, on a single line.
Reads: 62.3566 m³
